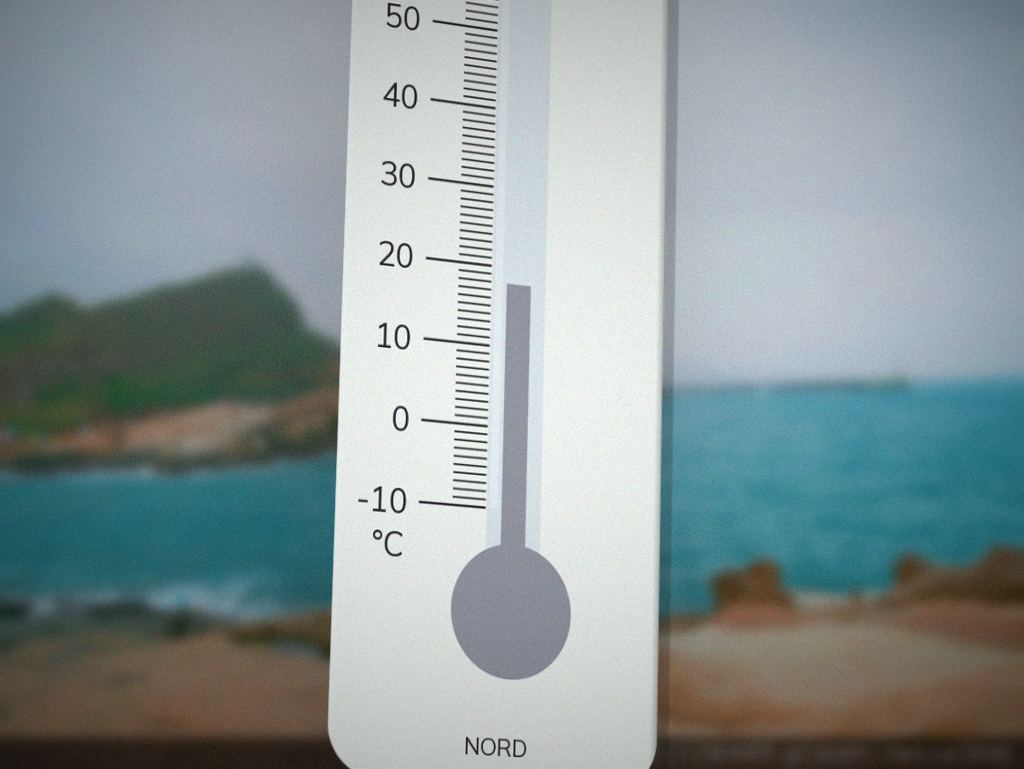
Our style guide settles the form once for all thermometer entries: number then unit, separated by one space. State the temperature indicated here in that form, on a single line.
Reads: 18 °C
